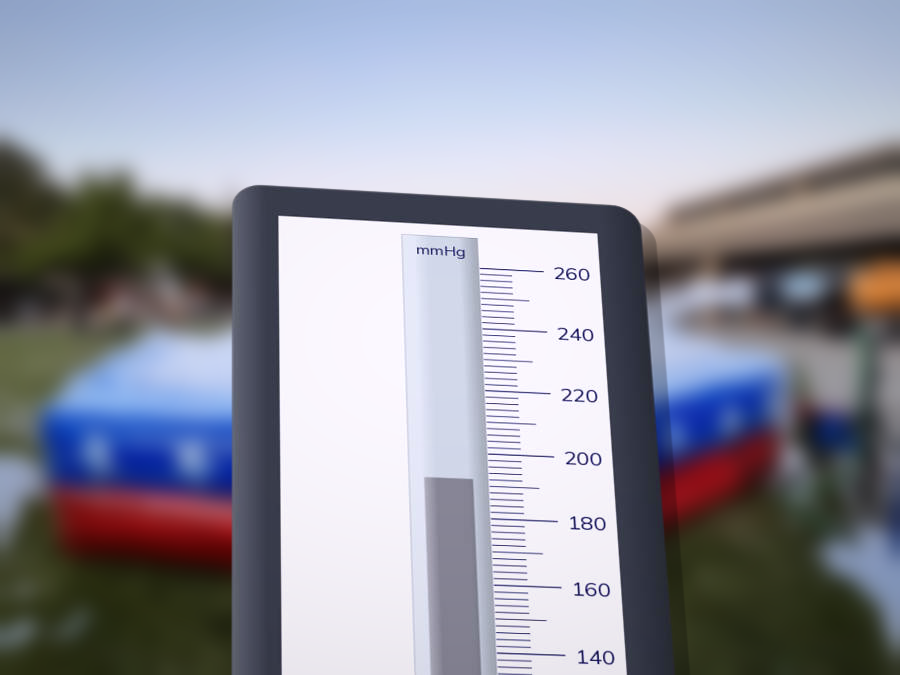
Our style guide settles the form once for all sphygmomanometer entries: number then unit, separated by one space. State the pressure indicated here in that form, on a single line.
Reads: 192 mmHg
